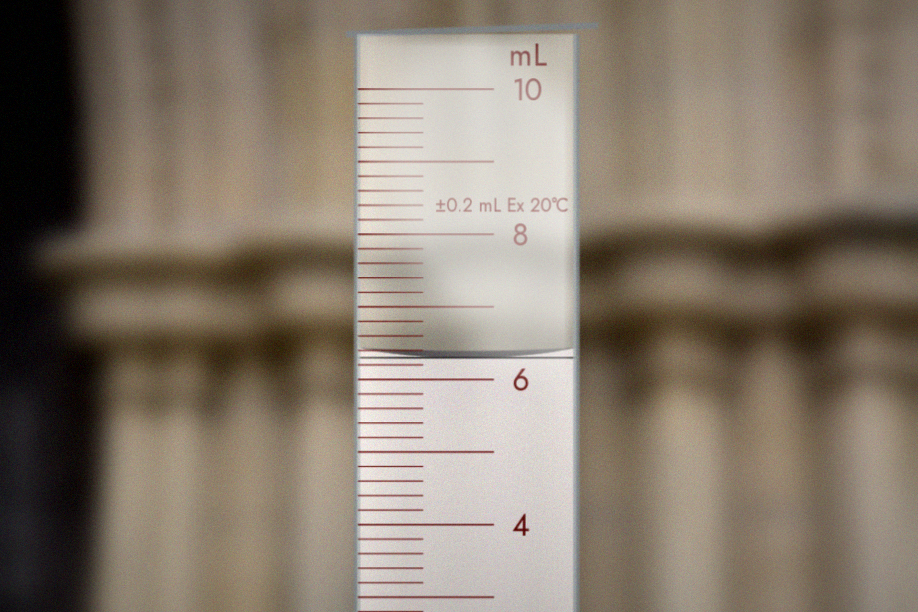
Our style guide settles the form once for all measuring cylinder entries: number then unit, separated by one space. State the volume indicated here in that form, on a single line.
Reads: 6.3 mL
